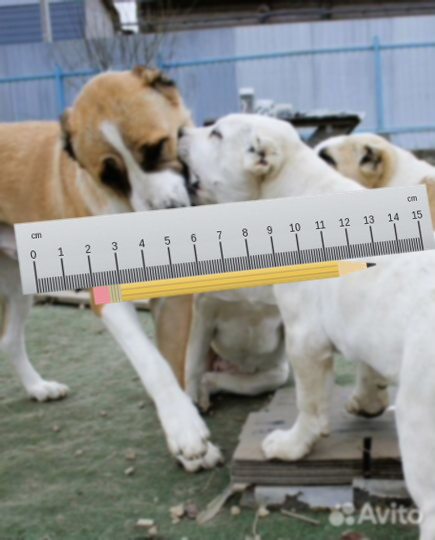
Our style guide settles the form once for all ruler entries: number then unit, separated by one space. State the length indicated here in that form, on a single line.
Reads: 11 cm
